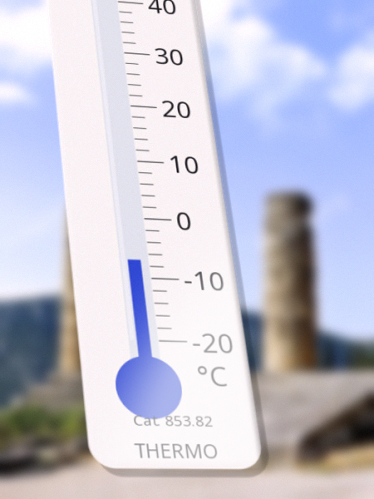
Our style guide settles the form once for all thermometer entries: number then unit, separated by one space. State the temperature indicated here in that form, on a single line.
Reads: -7 °C
